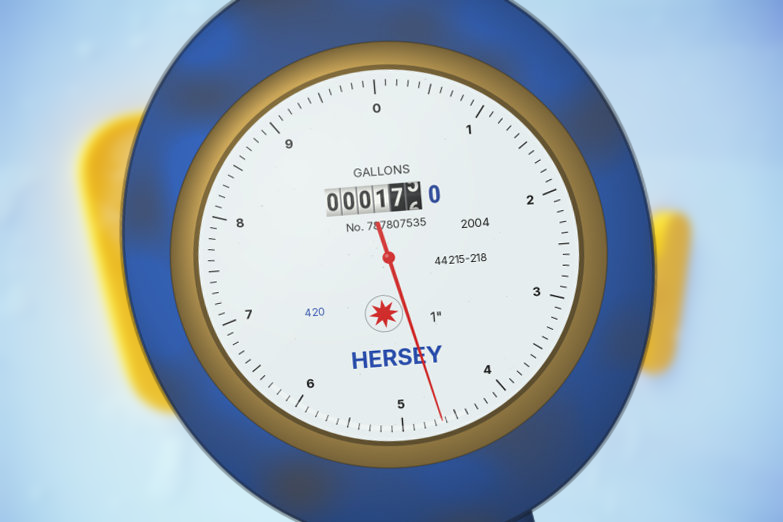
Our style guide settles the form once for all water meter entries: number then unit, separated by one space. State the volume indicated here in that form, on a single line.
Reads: 1754.6 gal
